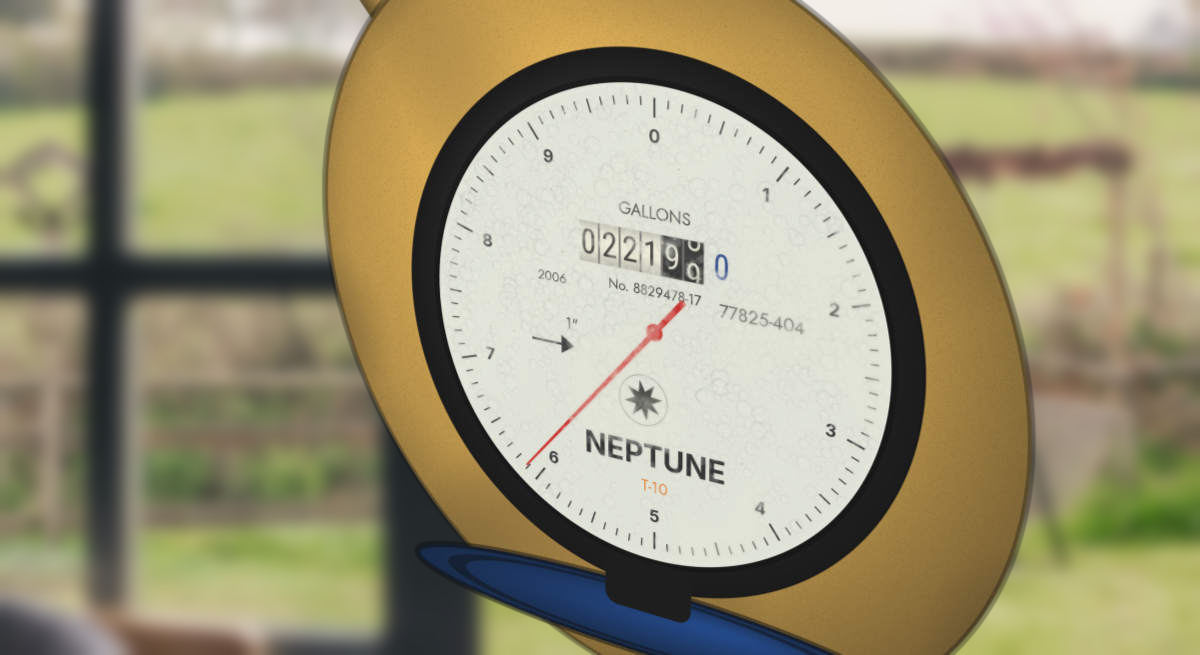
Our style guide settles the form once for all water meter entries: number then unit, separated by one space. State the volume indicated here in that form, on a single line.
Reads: 221986.1 gal
